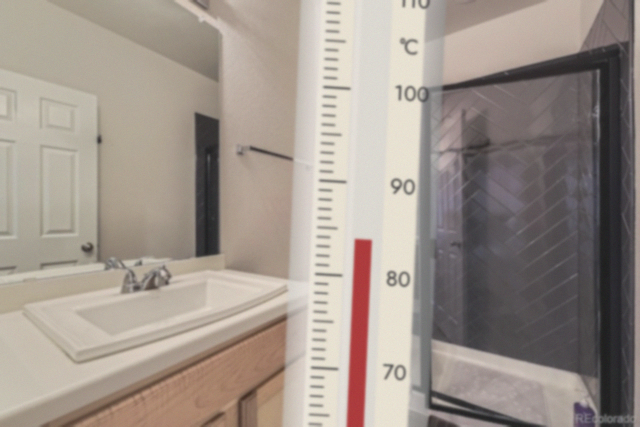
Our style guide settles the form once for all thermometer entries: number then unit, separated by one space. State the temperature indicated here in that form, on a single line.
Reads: 84 °C
